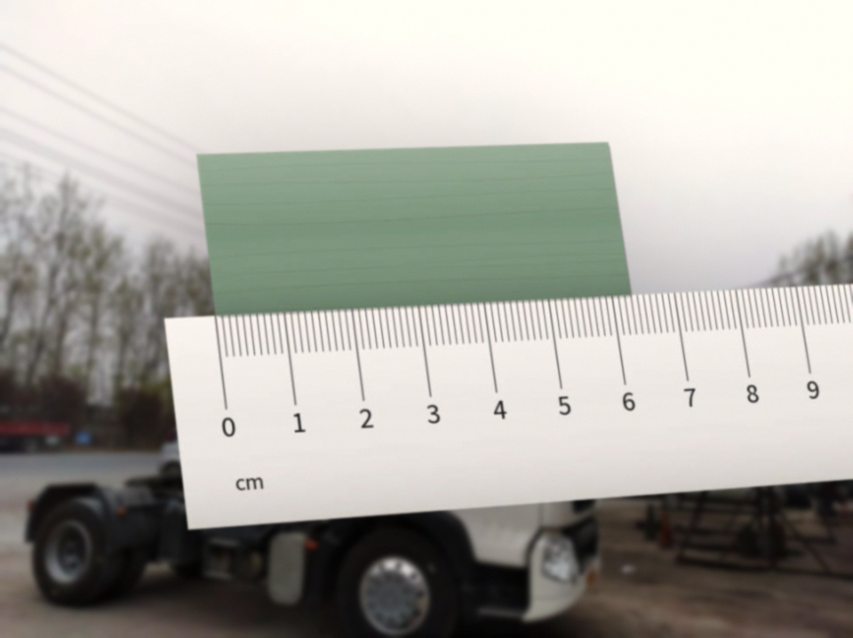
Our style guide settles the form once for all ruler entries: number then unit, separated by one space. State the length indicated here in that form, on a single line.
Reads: 6.3 cm
